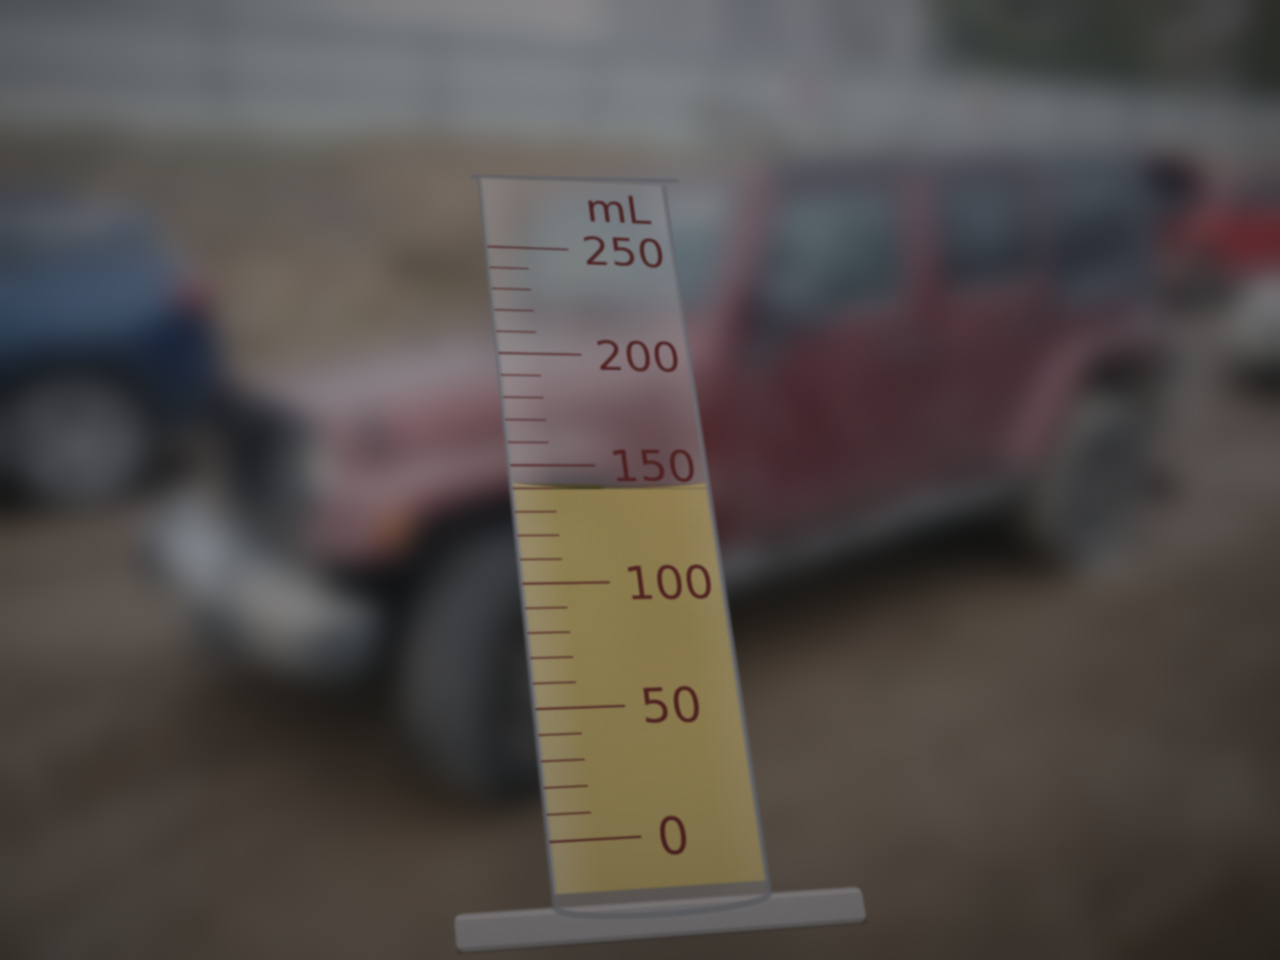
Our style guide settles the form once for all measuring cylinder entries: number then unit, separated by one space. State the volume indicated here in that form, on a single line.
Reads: 140 mL
